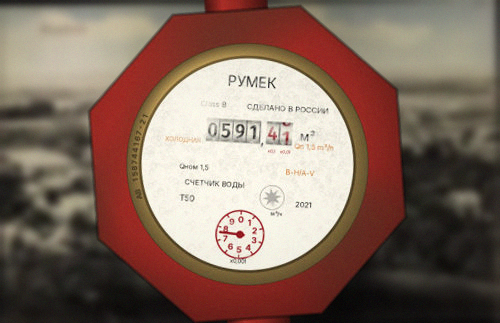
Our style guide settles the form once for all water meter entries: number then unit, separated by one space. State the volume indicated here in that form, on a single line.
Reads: 591.407 m³
